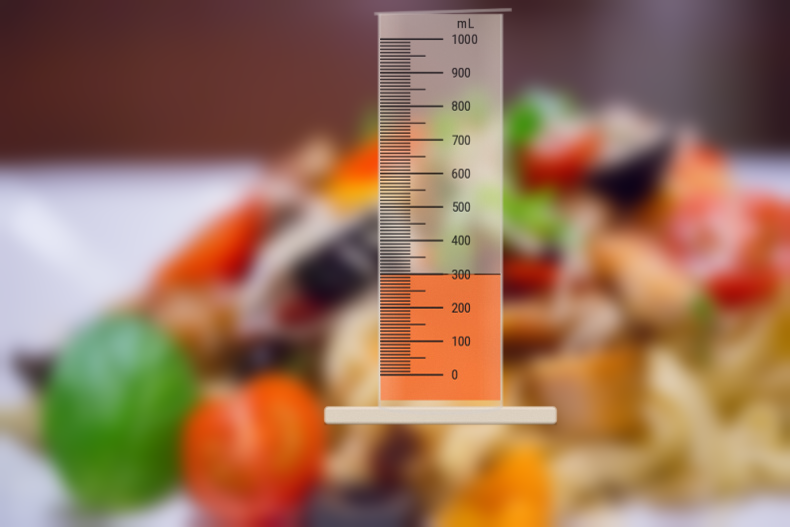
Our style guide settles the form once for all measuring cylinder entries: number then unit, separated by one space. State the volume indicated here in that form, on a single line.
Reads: 300 mL
